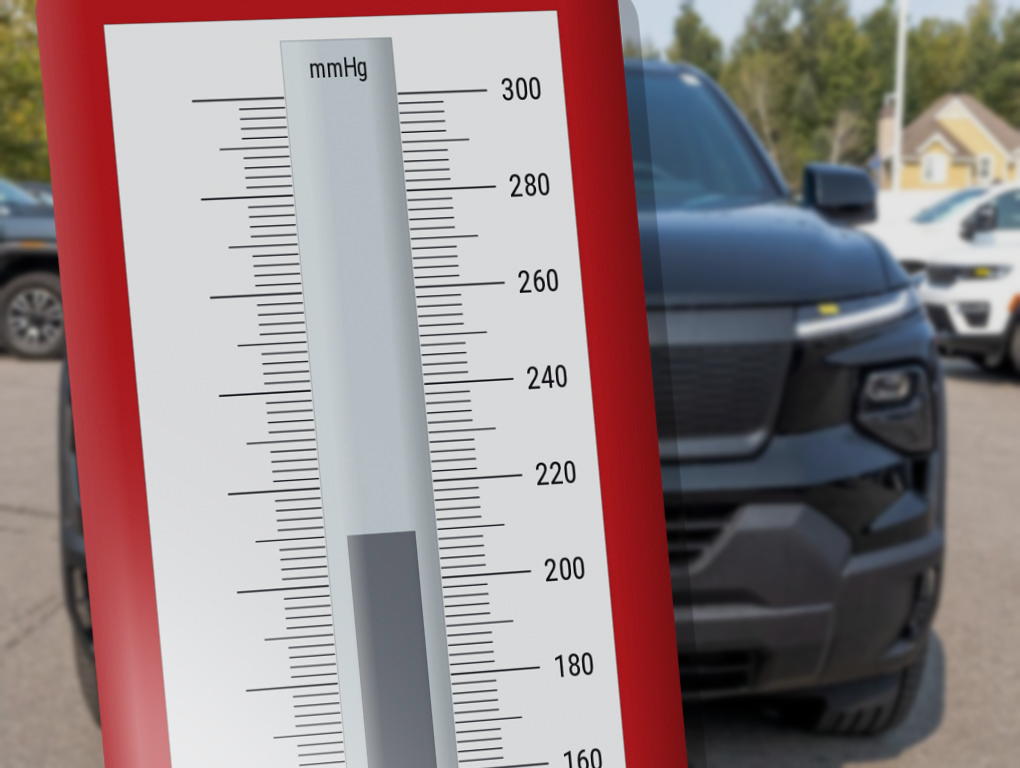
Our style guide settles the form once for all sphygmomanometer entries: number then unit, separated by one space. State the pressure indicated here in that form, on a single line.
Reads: 210 mmHg
